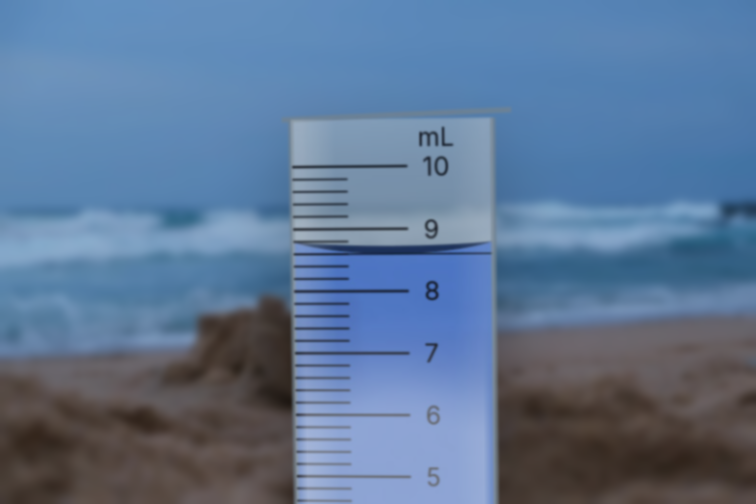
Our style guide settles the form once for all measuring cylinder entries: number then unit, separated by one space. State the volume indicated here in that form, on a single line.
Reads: 8.6 mL
